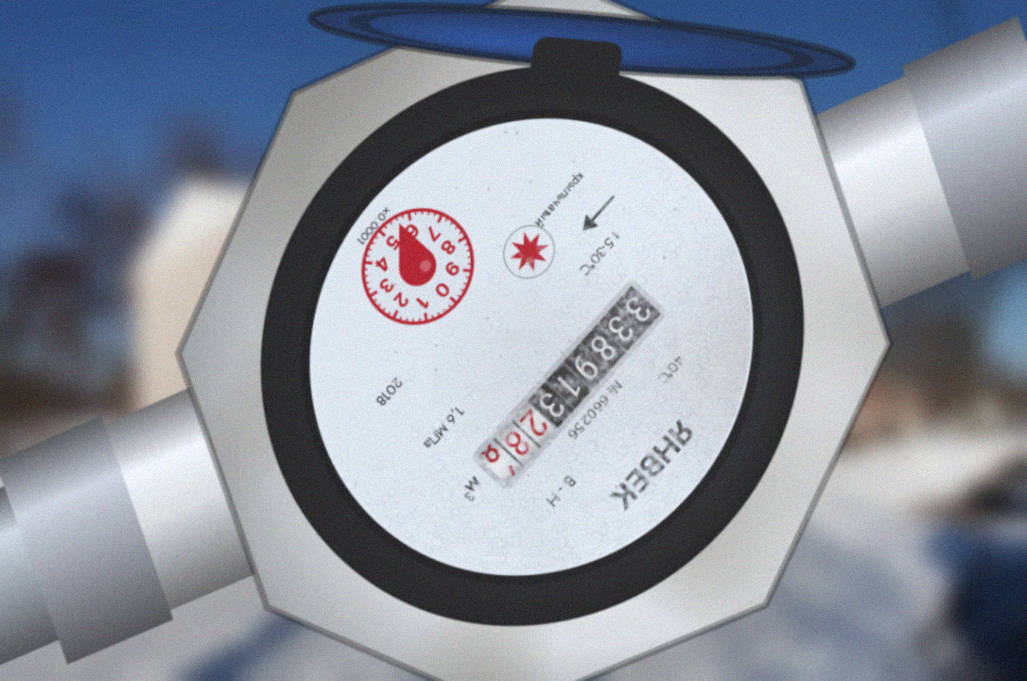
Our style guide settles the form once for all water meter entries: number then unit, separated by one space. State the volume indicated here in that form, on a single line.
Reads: 338913.2875 m³
